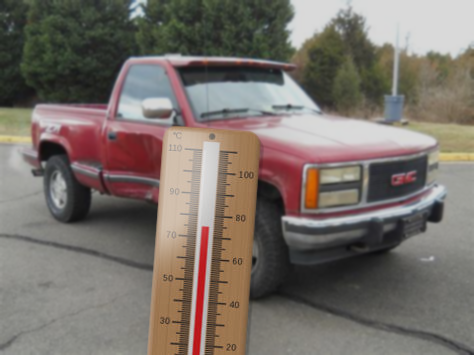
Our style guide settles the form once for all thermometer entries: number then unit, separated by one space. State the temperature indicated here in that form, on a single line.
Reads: 75 °C
